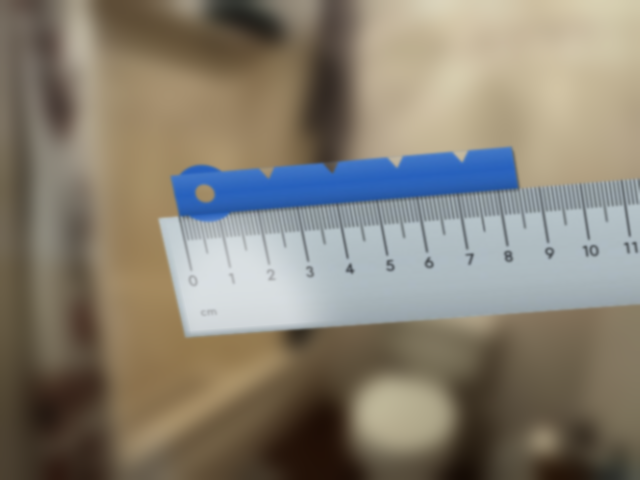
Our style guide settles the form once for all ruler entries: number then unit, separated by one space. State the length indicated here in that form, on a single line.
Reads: 8.5 cm
